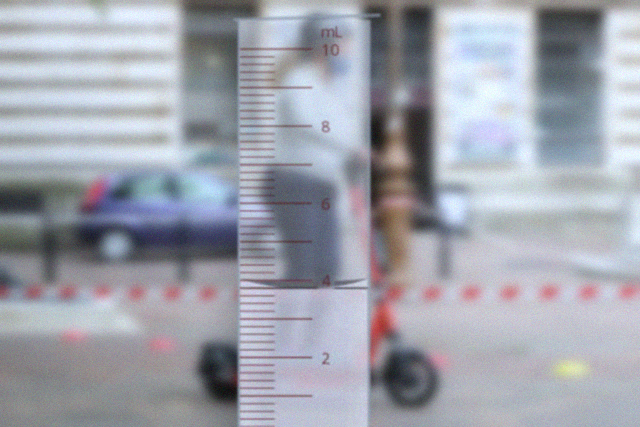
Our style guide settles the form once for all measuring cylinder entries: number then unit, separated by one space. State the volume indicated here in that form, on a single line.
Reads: 3.8 mL
